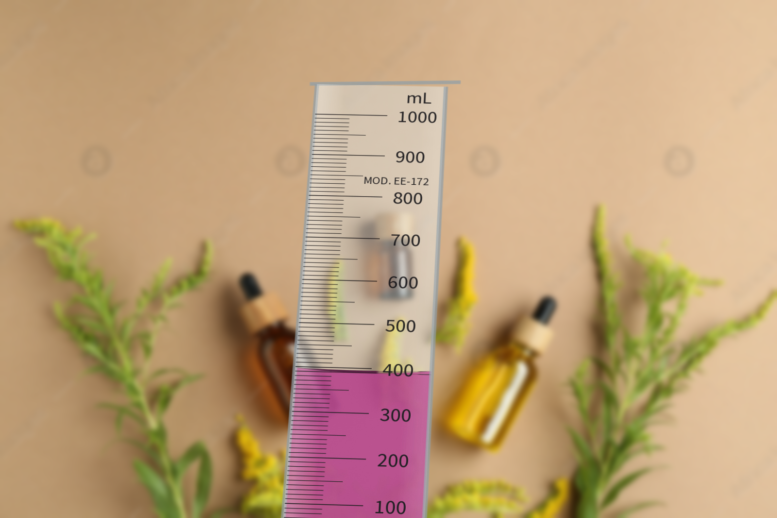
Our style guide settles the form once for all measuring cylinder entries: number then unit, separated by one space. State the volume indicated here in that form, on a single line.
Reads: 390 mL
